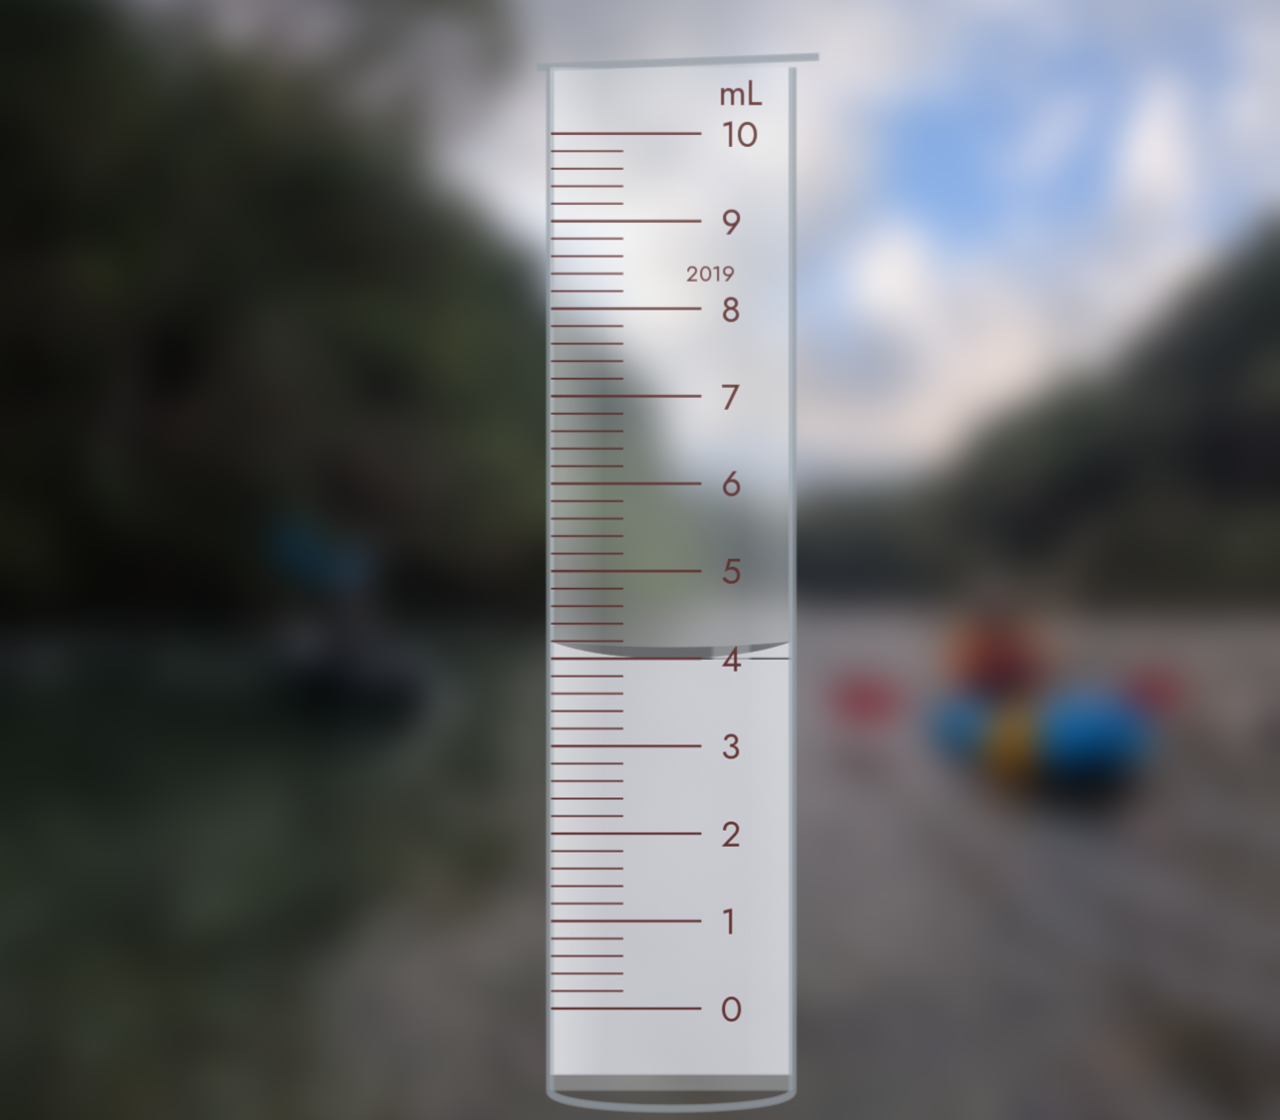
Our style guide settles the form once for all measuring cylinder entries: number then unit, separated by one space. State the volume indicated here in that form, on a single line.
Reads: 4 mL
